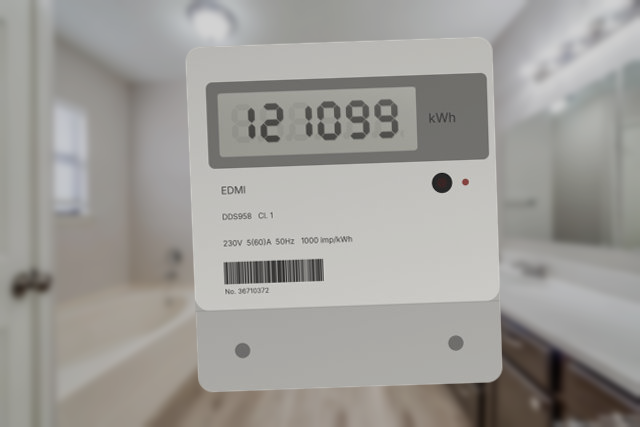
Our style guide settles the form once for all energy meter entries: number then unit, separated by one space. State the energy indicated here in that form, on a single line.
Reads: 121099 kWh
